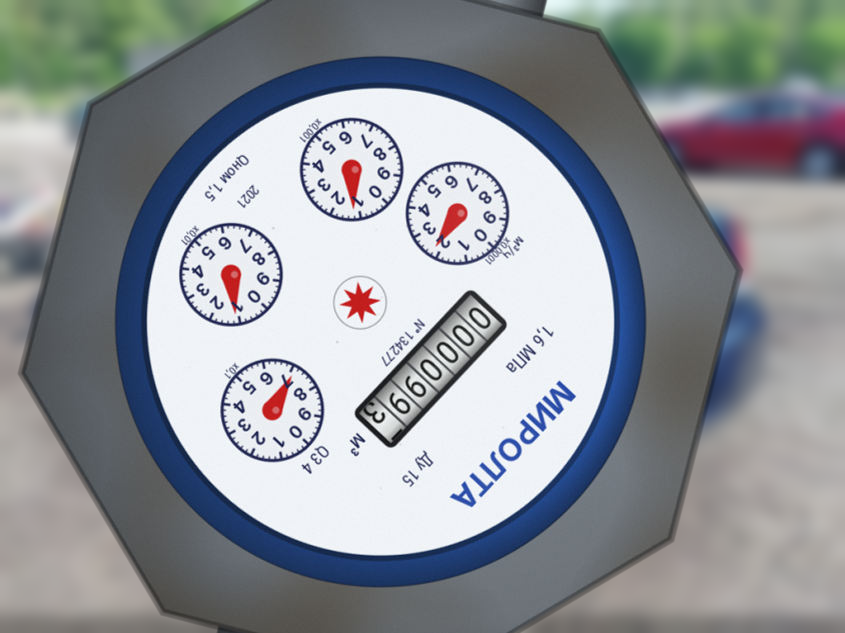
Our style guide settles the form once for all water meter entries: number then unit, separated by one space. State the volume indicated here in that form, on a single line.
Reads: 992.7112 m³
